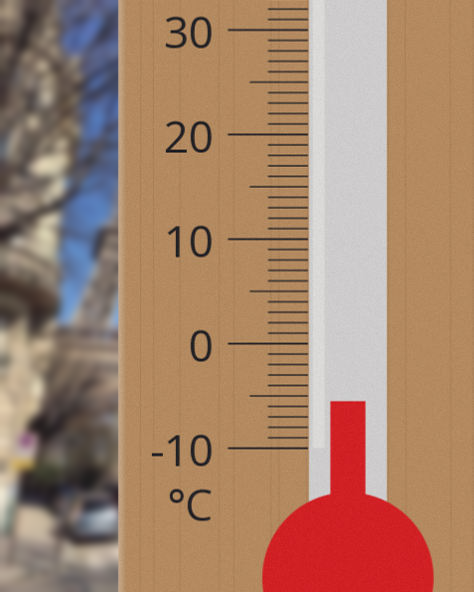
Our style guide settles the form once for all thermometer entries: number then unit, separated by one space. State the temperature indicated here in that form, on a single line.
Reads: -5.5 °C
